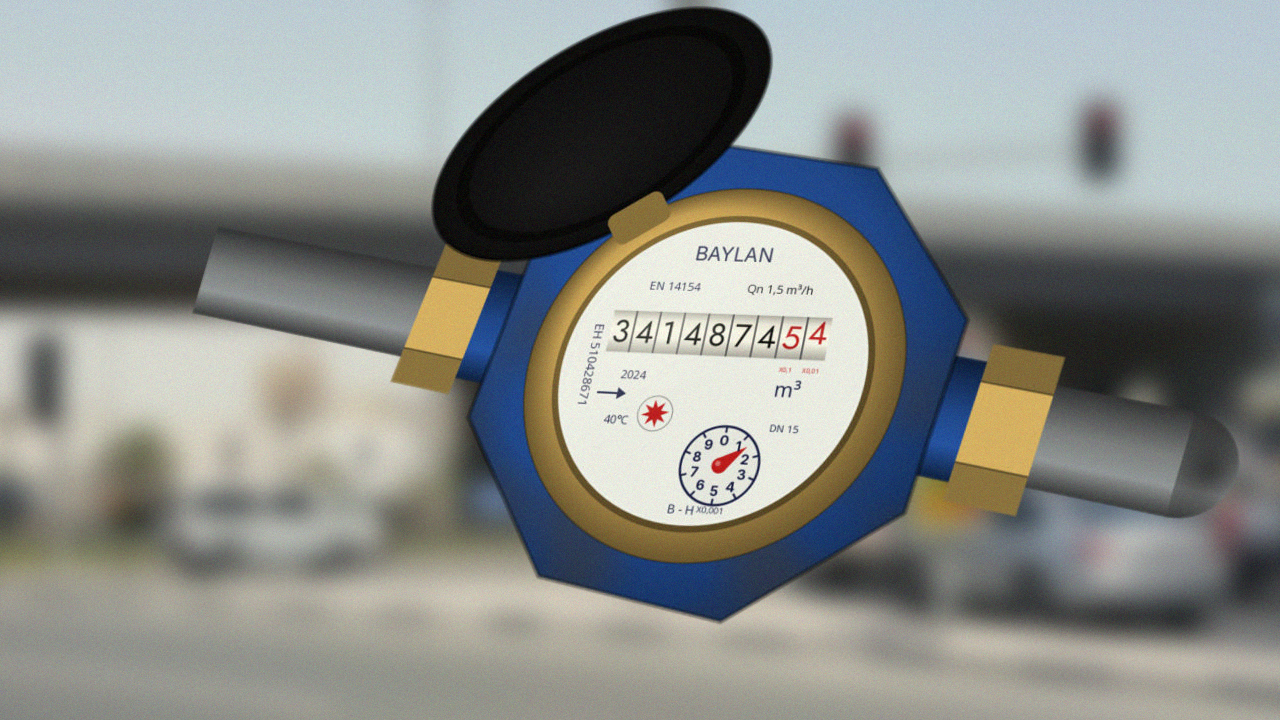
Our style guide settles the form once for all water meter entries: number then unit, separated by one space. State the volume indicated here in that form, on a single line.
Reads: 3414874.541 m³
